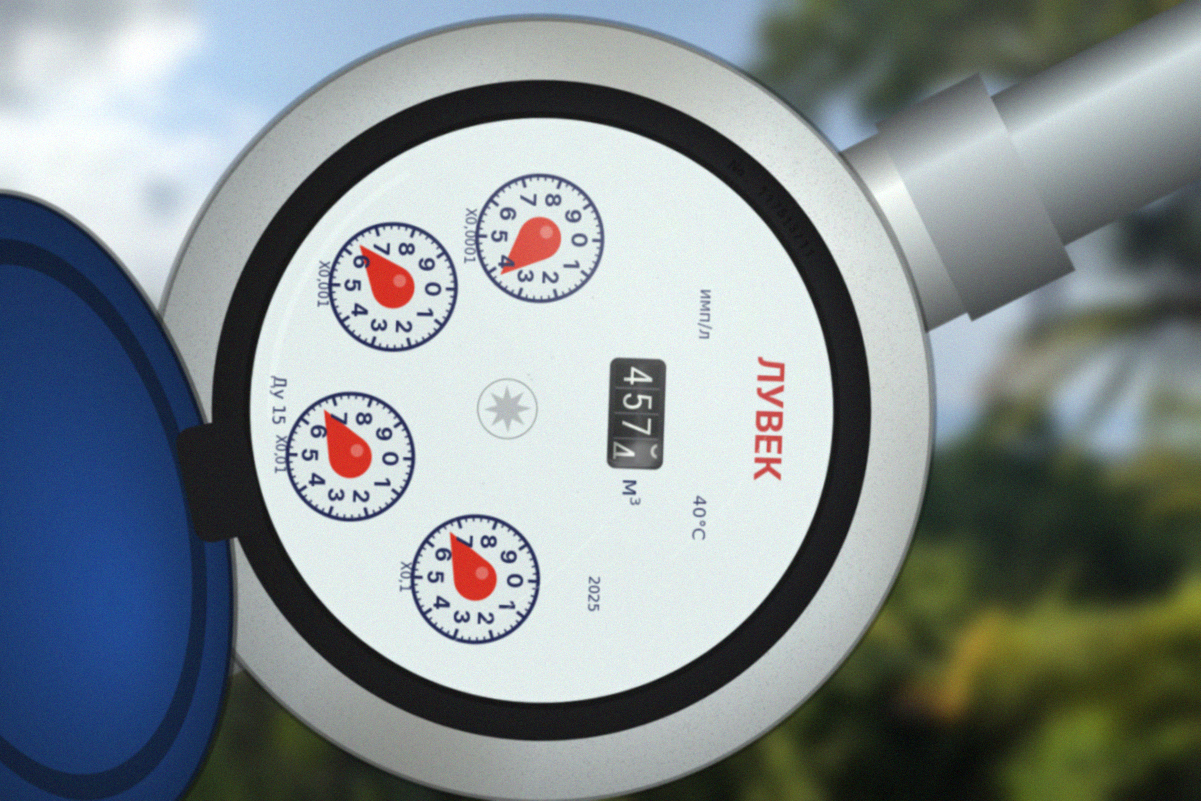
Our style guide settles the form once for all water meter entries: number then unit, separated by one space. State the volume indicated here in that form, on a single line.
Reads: 4573.6663 m³
